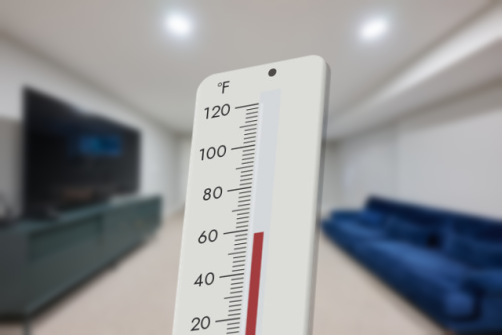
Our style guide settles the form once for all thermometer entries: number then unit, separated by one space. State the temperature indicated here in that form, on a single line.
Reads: 58 °F
